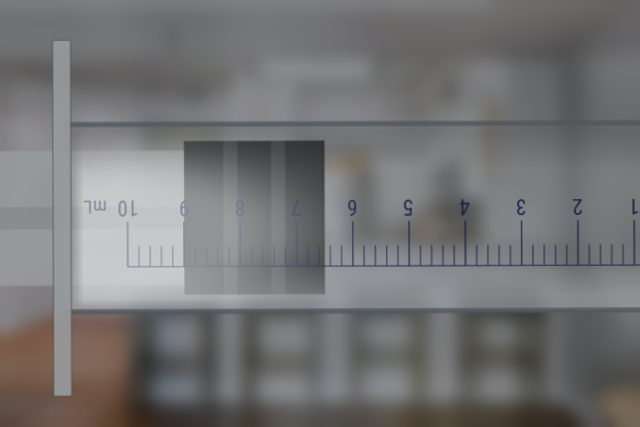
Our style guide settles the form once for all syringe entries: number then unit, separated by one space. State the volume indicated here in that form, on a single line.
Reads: 6.5 mL
